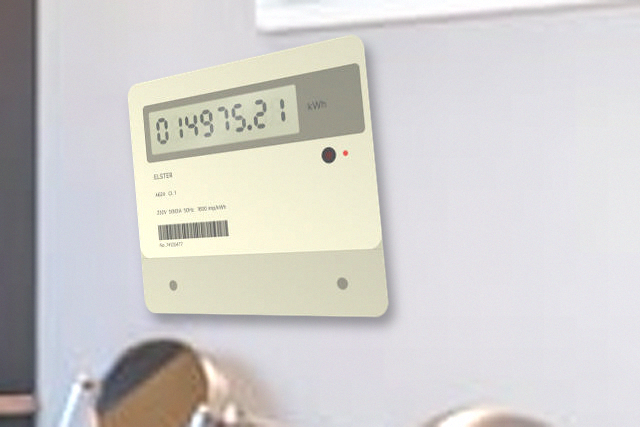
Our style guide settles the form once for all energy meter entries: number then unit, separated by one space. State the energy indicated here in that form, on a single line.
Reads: 14975.21 kWh
